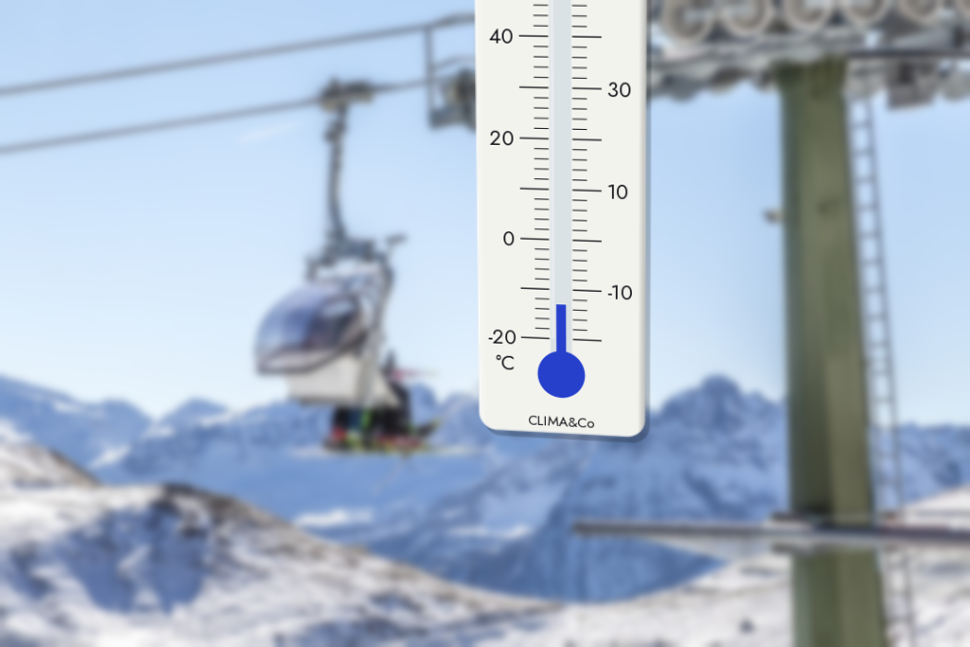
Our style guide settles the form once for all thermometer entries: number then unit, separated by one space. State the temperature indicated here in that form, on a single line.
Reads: -13 °C
